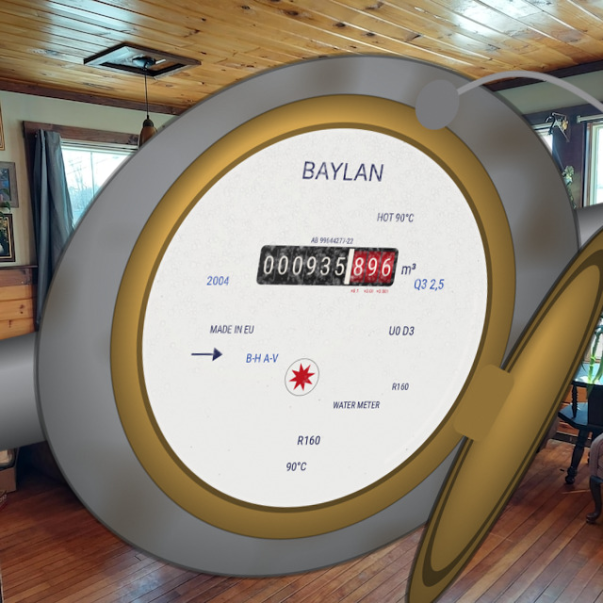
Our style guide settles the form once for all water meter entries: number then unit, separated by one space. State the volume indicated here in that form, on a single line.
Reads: 935.896 m³
